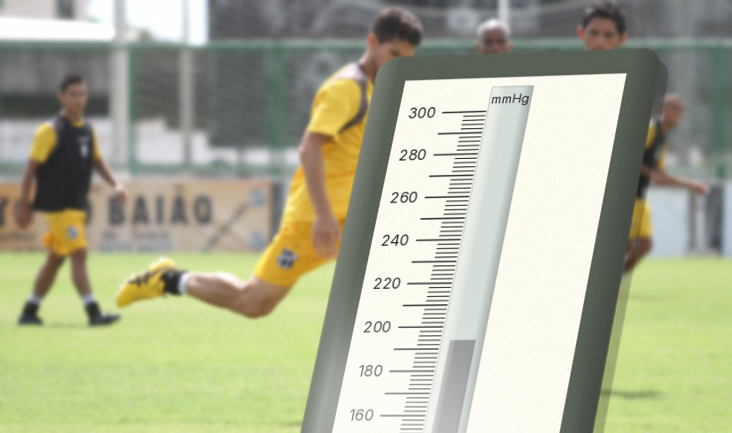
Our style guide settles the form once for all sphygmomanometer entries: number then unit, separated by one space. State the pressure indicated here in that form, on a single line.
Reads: 194 mmHg
